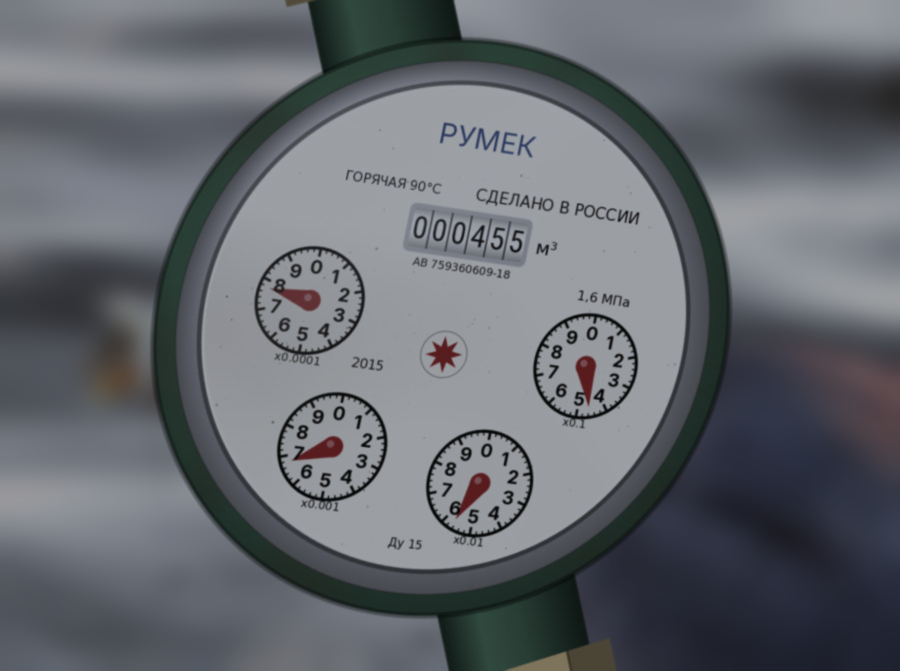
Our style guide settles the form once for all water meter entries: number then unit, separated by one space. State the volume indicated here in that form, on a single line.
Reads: 455.4567 m³
